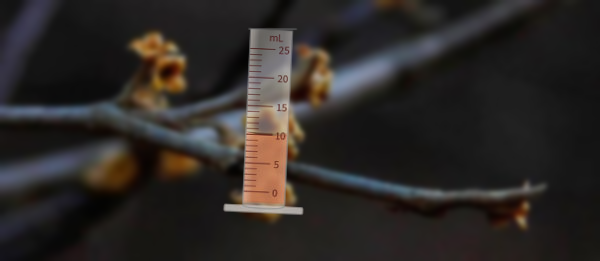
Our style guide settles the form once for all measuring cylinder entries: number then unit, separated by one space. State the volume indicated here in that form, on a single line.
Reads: 10 mL
